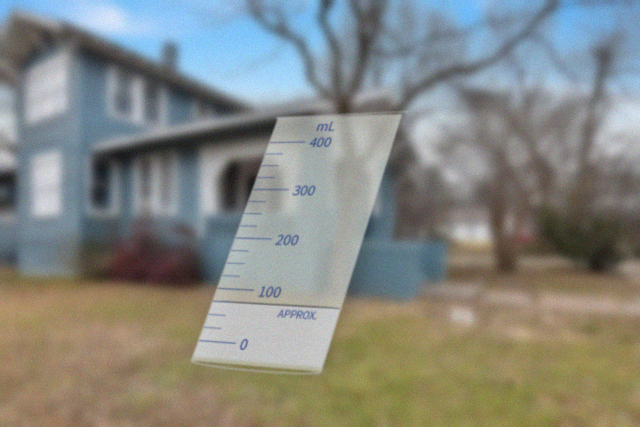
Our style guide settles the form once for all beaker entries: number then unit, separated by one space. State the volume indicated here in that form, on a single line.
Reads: 75 mL
